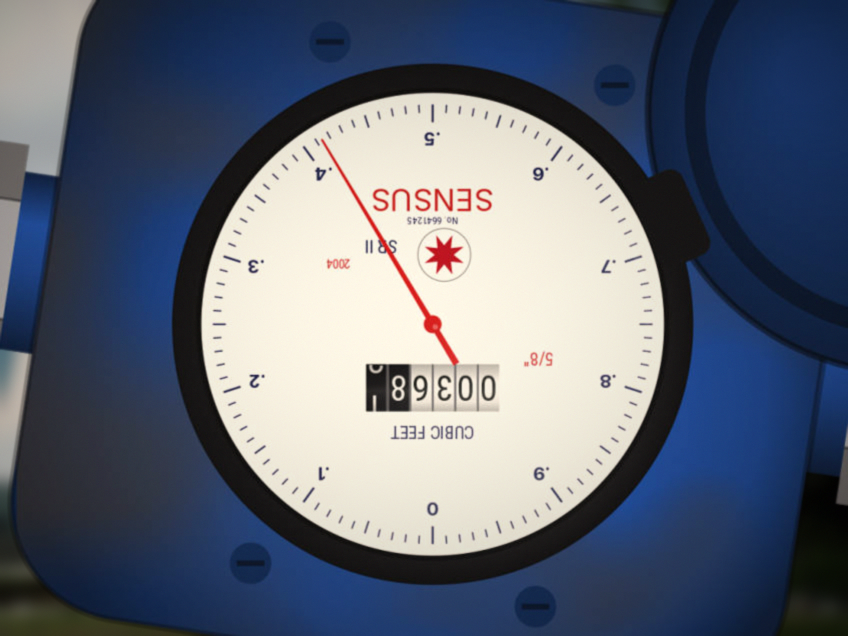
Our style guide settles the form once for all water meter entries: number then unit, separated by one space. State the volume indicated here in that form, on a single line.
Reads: 3681.41 ft³
